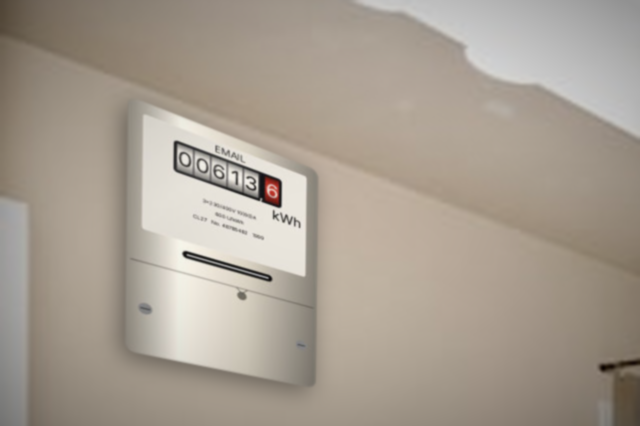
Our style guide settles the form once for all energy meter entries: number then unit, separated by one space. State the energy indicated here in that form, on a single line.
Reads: 613.6 kWh
